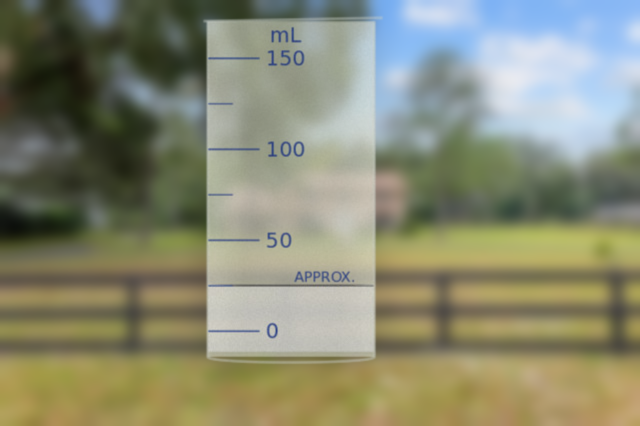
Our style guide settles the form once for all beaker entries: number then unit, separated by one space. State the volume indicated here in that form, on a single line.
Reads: 25 mL
